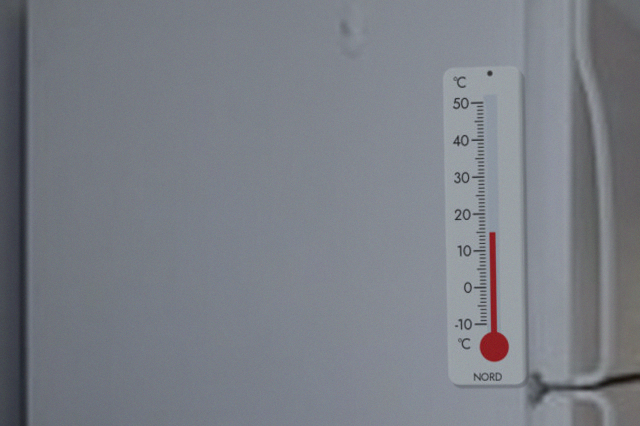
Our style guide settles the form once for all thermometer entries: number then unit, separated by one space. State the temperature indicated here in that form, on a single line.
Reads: 15 °C
